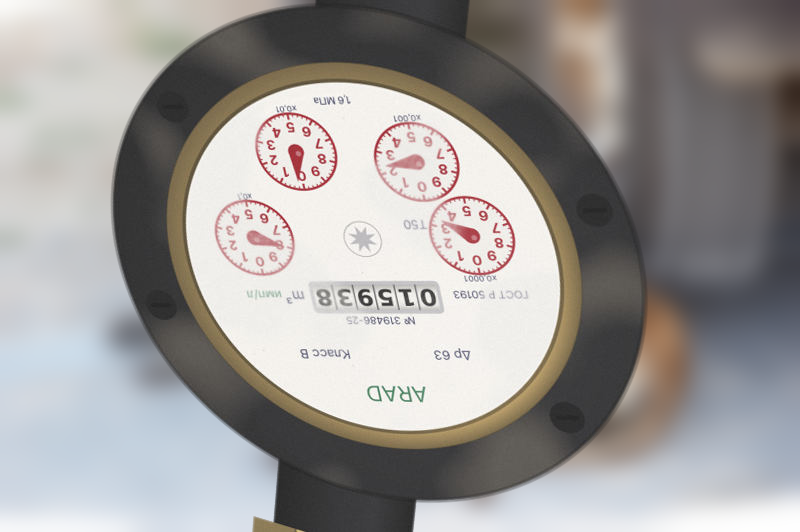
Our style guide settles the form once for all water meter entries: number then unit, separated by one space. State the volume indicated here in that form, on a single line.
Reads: 15938.8023 m³
